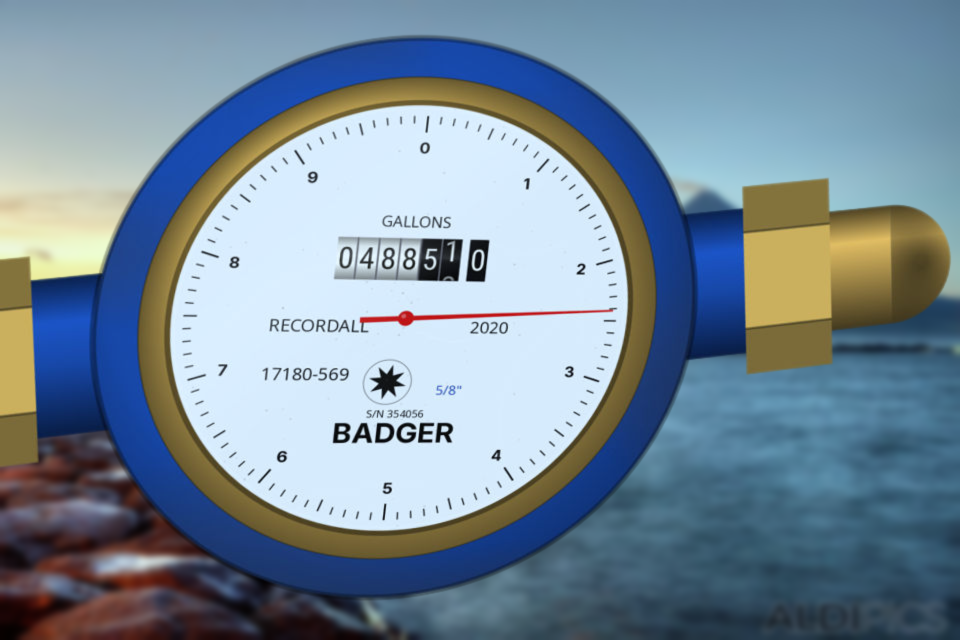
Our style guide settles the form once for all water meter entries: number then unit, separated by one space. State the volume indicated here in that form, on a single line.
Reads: 488512.4 gal
